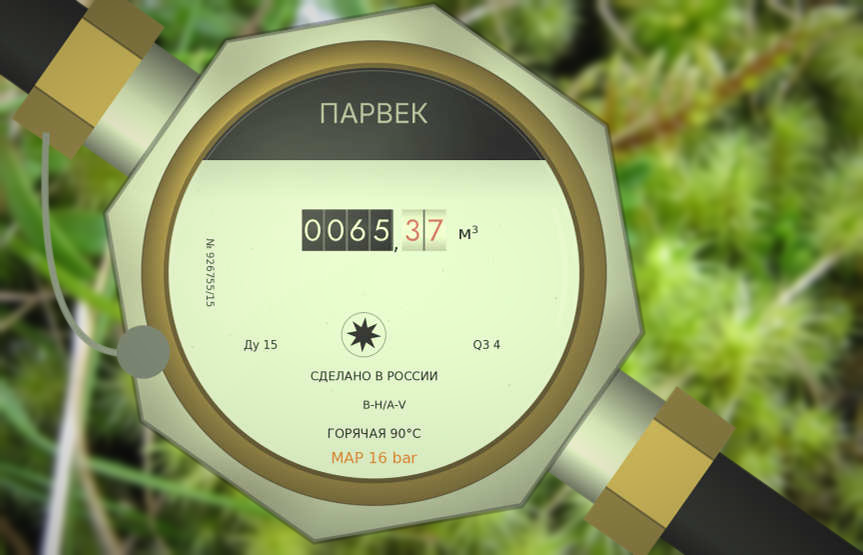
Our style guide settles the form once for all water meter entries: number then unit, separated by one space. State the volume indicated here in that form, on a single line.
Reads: 65.37 m³
